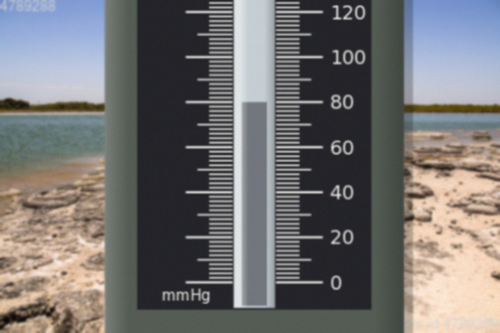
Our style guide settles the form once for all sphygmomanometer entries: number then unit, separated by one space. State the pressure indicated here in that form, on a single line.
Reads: 80 mmHg
